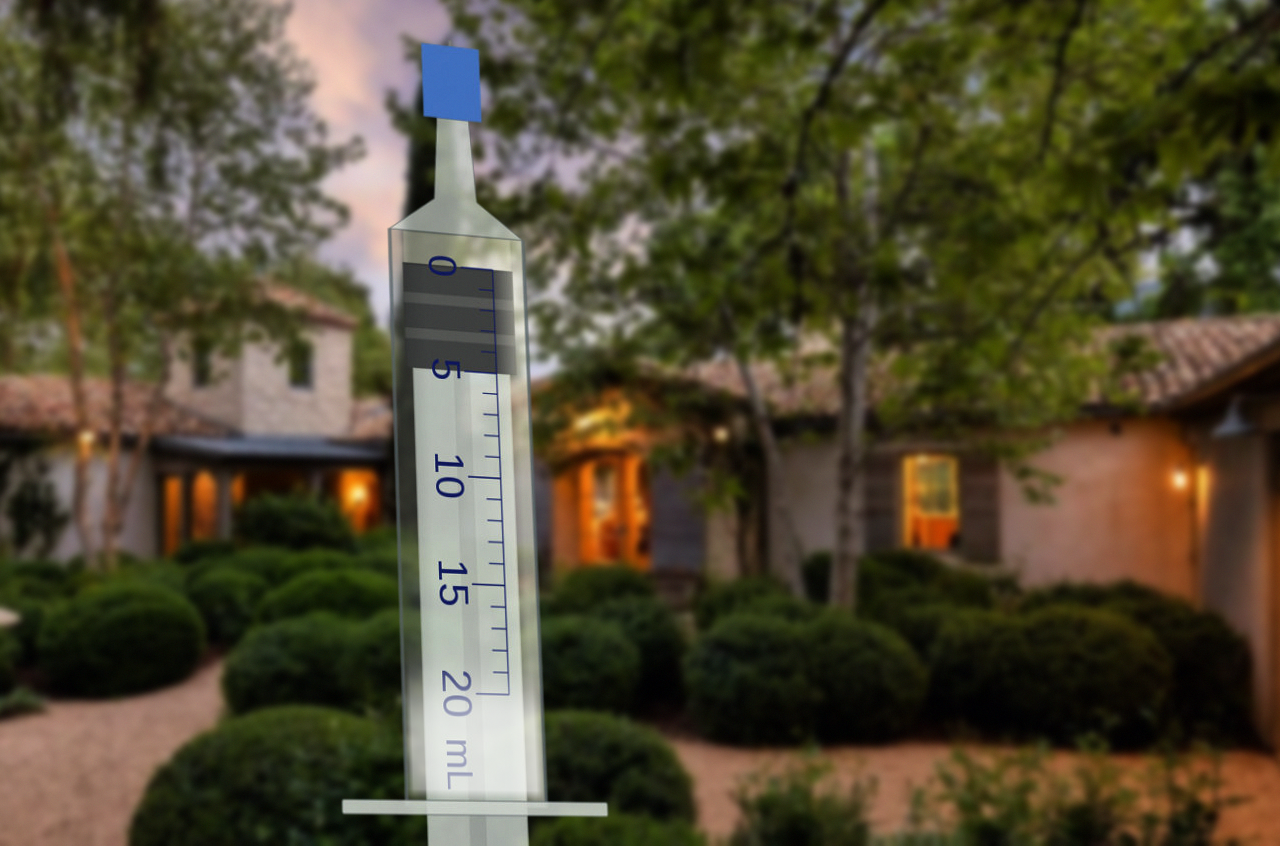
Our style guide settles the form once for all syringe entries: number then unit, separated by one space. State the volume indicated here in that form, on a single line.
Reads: 0 mL
